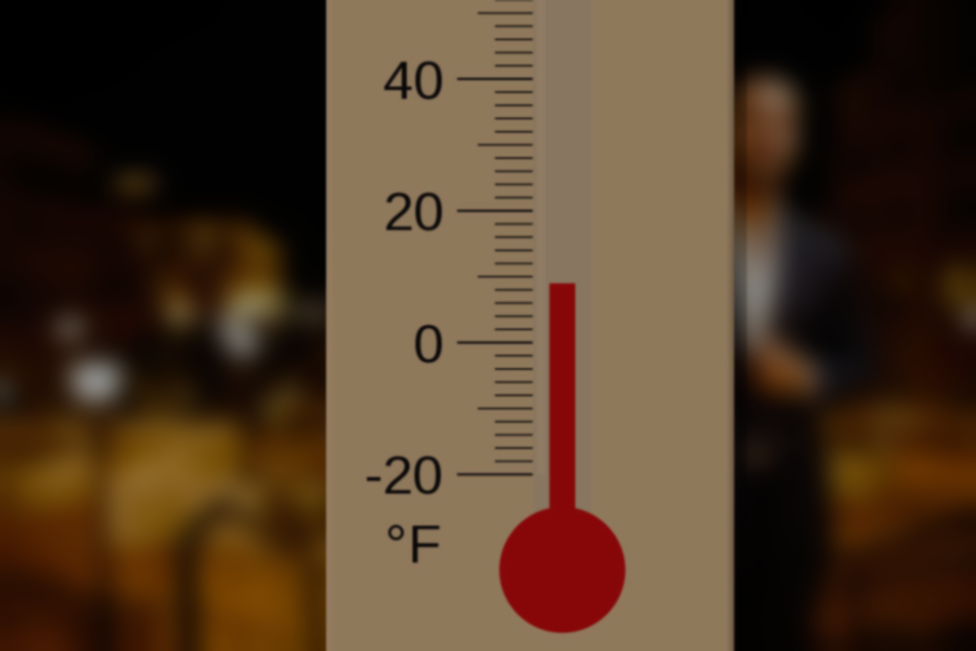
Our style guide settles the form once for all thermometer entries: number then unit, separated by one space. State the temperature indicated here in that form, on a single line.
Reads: 9 °F
